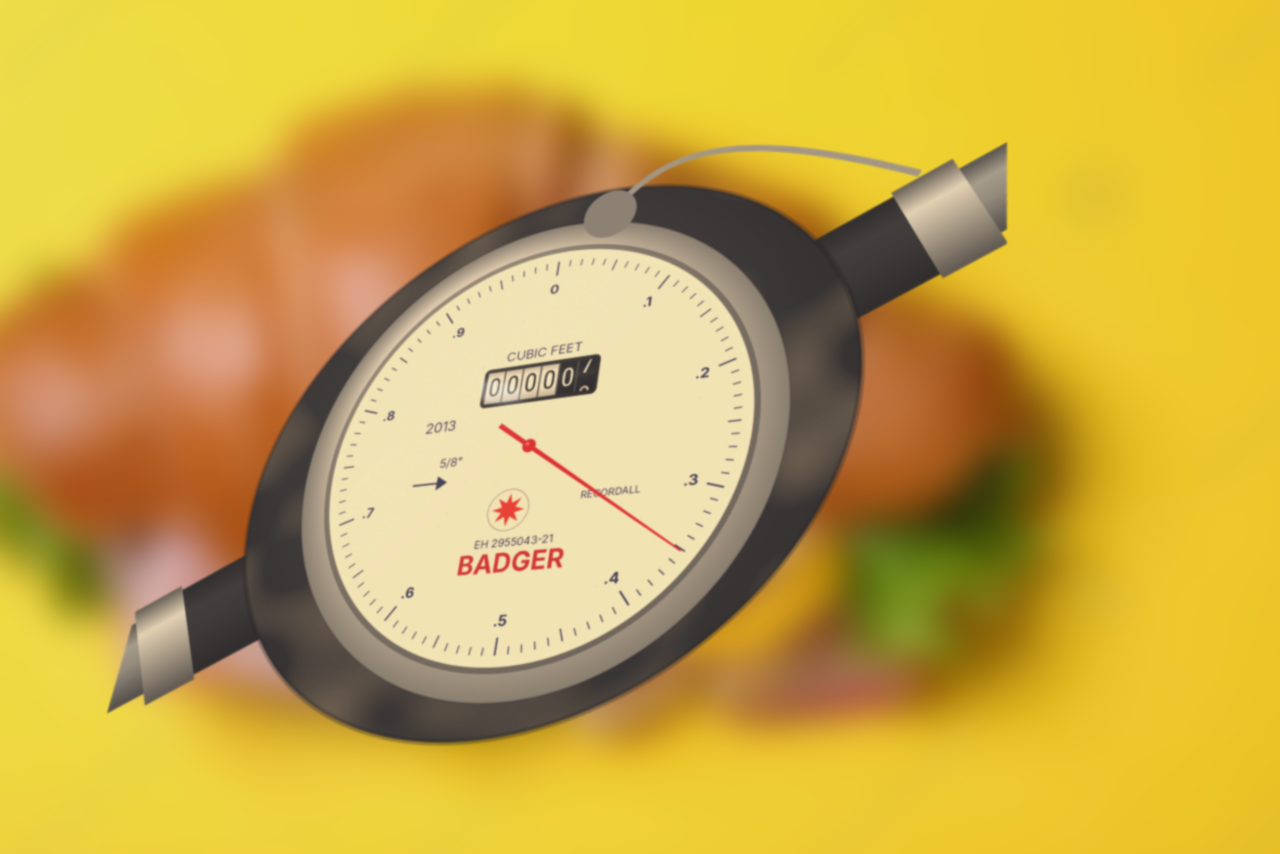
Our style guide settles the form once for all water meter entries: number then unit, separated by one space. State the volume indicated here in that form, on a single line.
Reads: 7.35 ft³
